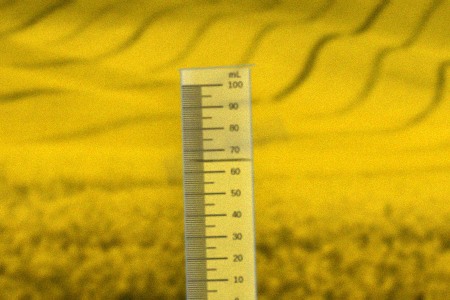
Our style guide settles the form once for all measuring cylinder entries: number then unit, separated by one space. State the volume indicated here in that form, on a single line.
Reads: 65 mL
